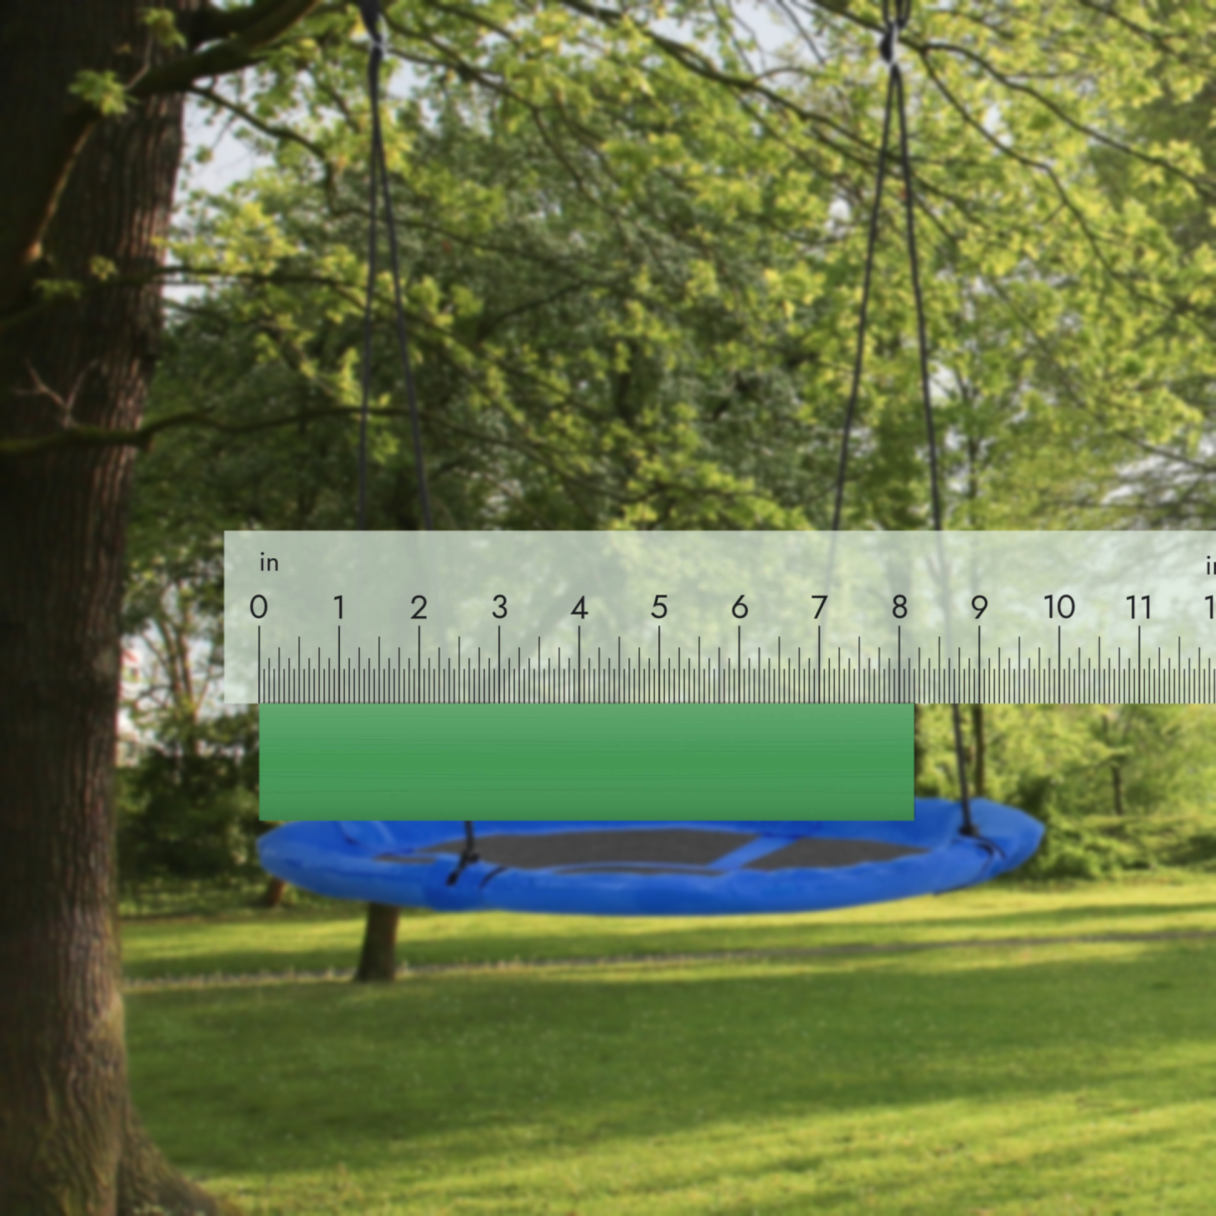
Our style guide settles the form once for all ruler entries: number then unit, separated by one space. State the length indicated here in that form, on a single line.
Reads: 8.1875 in
